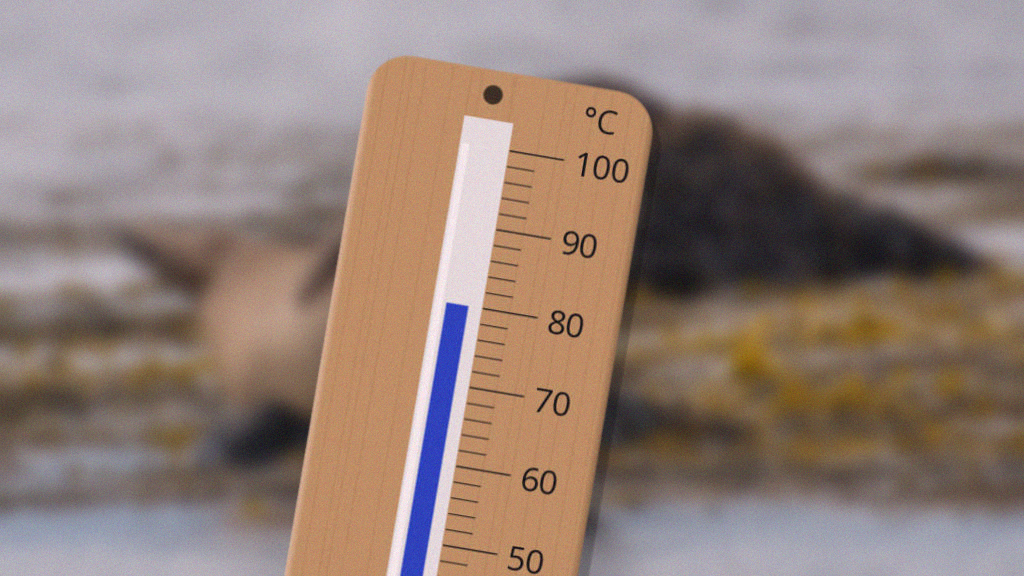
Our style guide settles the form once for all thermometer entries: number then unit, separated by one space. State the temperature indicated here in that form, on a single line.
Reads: 80 °C
